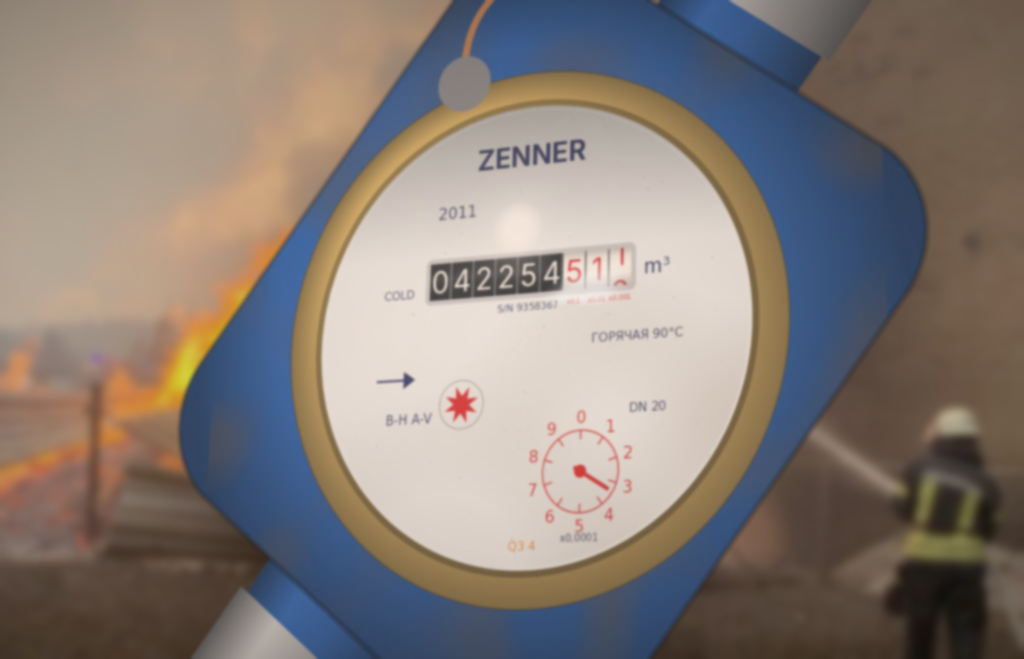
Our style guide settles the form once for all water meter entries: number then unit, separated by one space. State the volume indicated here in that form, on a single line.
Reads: 42254.5113 m³
